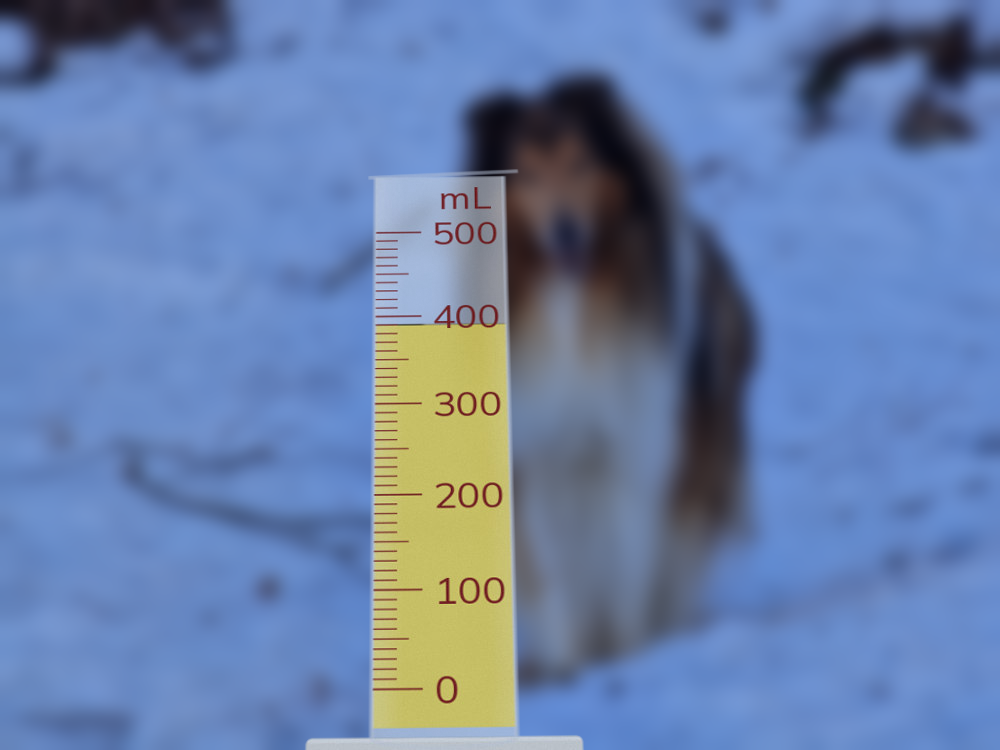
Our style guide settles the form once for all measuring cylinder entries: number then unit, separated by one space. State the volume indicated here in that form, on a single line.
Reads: 390 mL
